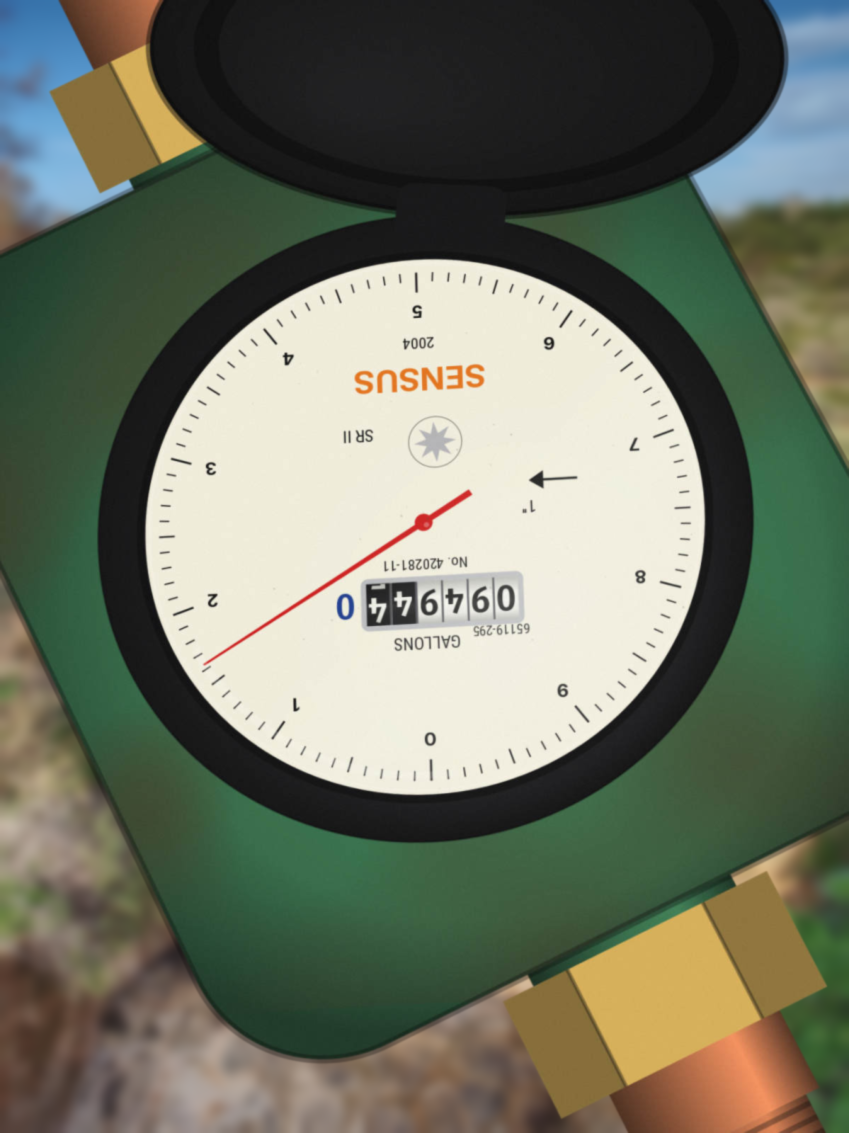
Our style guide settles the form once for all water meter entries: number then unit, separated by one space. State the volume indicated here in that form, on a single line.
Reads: 949441.6 gal
